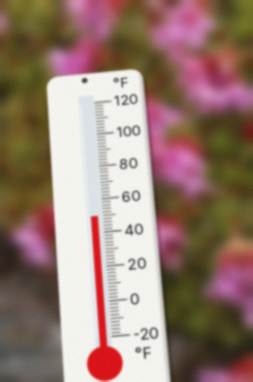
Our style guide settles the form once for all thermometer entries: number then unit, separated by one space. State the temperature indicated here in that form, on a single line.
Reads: 50 °F
